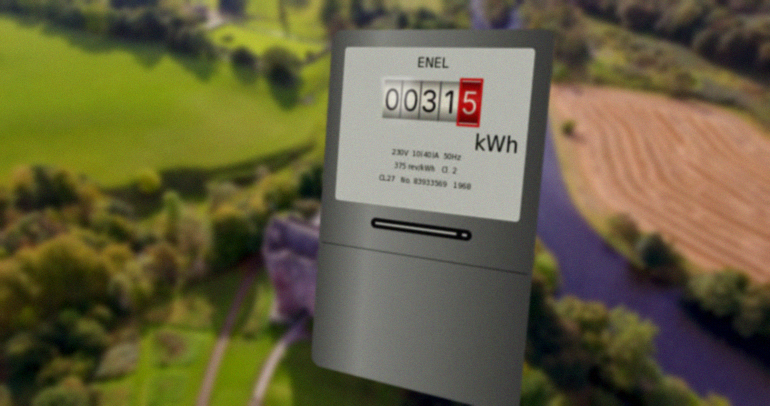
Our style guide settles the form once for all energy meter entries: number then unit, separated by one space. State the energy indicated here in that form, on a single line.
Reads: 31.5 kWh
